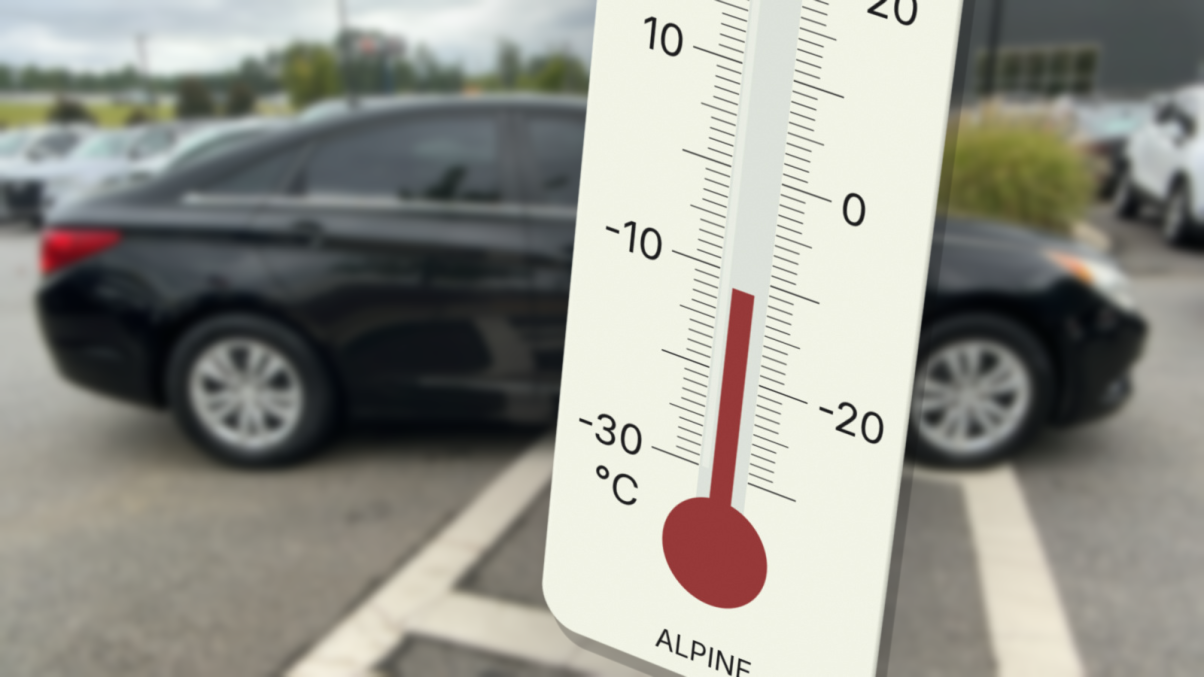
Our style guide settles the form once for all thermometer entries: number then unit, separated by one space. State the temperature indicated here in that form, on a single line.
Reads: -11.5 °C
